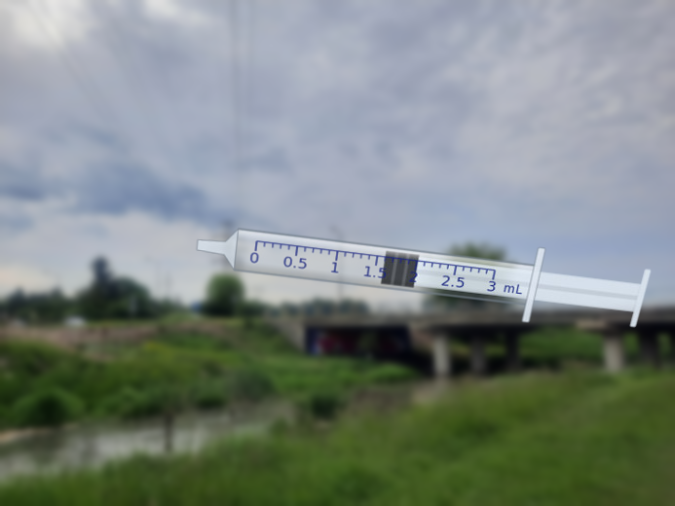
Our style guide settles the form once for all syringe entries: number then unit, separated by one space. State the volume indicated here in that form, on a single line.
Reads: 1.6 mL
